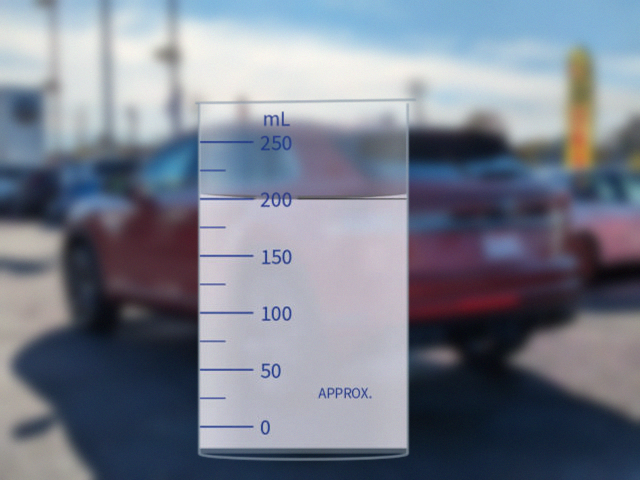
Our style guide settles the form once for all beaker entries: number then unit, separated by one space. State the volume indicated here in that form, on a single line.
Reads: 200 mL
